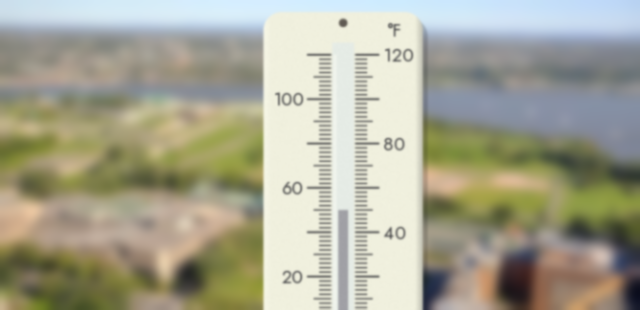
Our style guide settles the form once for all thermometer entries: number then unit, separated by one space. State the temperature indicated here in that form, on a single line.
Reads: 50 °F
